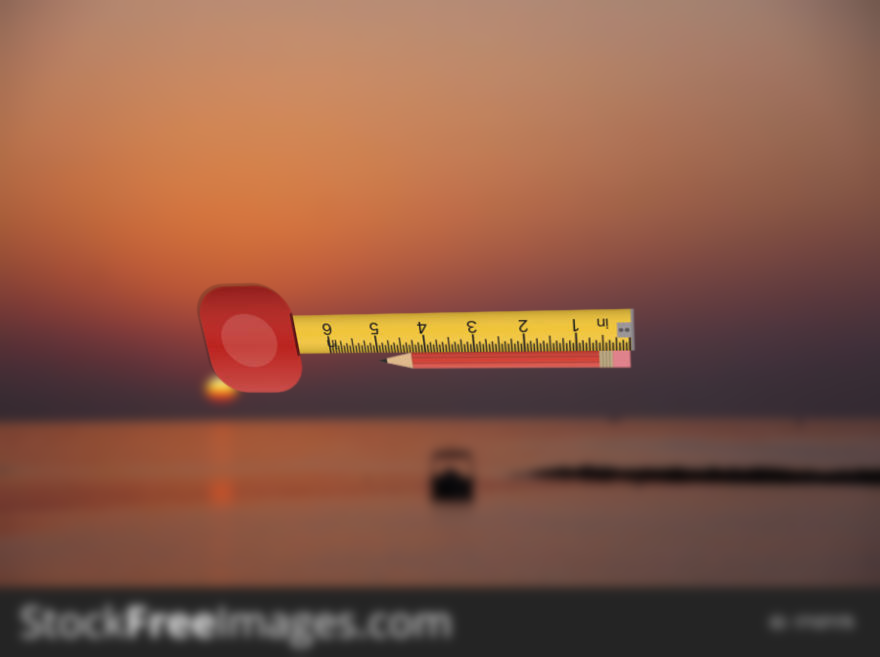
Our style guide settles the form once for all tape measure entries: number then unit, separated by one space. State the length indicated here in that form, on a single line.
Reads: 5 in
